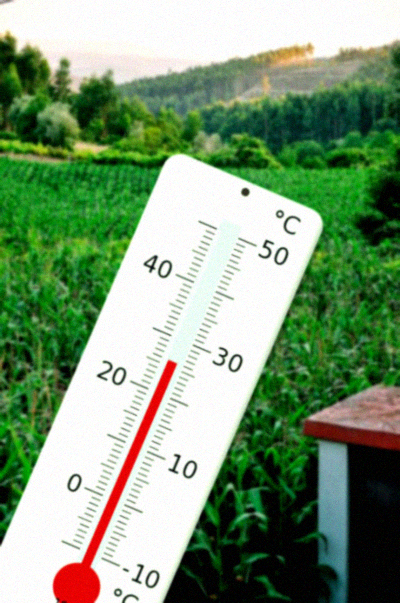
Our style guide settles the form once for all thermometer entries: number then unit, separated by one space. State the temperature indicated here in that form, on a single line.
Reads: 26 °C
